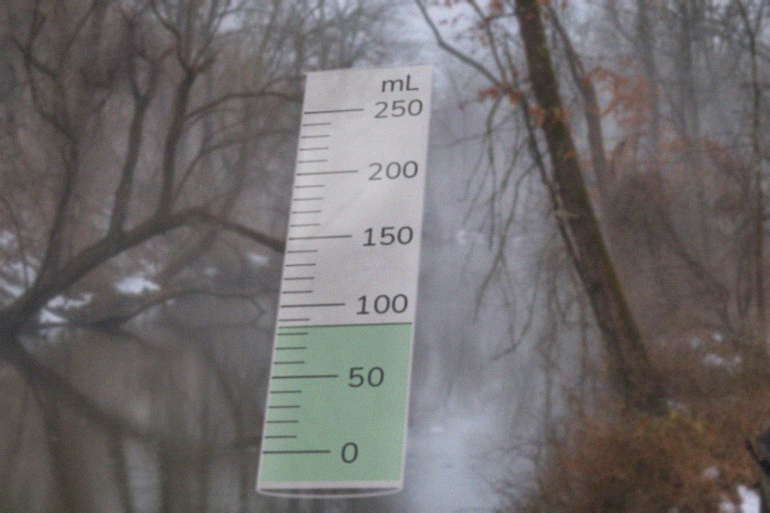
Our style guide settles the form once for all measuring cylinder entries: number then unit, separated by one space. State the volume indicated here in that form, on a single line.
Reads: 85 mL
